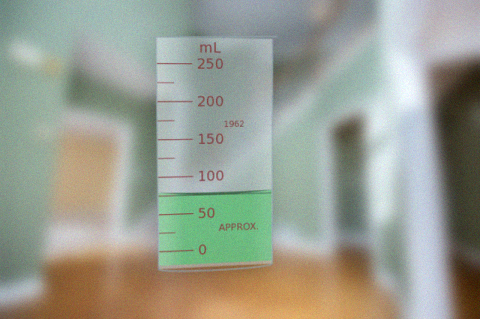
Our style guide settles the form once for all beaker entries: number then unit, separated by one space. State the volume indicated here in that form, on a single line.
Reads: 75 mL
